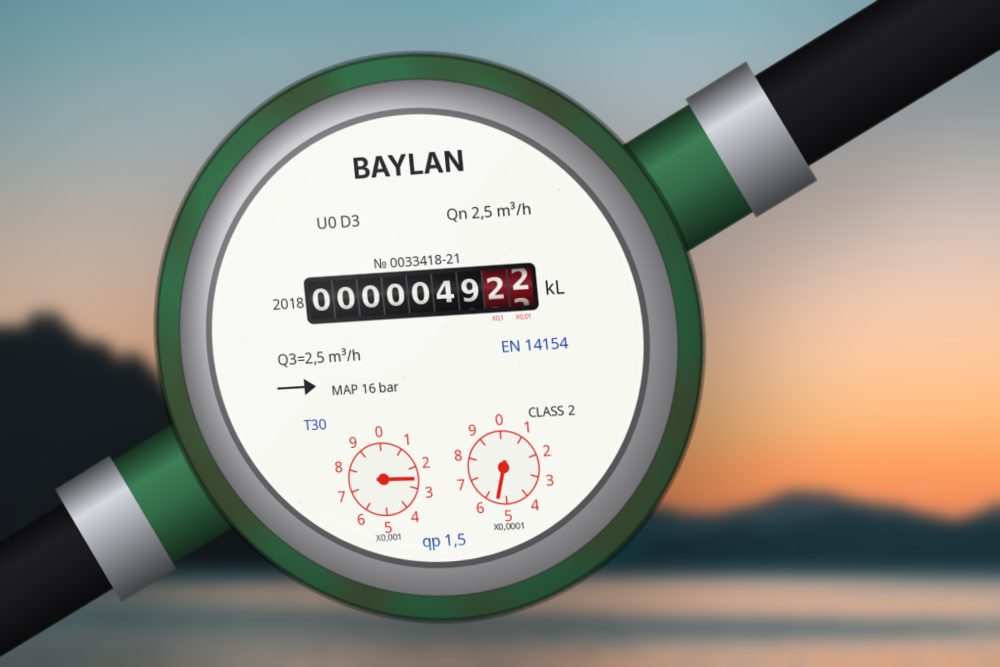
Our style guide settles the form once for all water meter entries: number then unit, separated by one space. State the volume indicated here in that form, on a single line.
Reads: 49.2225 kL
